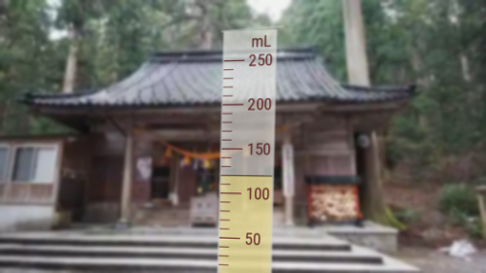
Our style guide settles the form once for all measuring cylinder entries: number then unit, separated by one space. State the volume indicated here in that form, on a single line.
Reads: 120 mL
